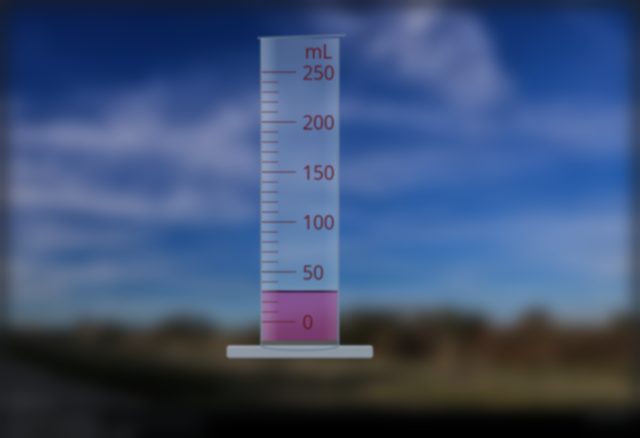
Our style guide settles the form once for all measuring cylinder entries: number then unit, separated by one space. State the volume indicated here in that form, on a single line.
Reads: 30 mL
